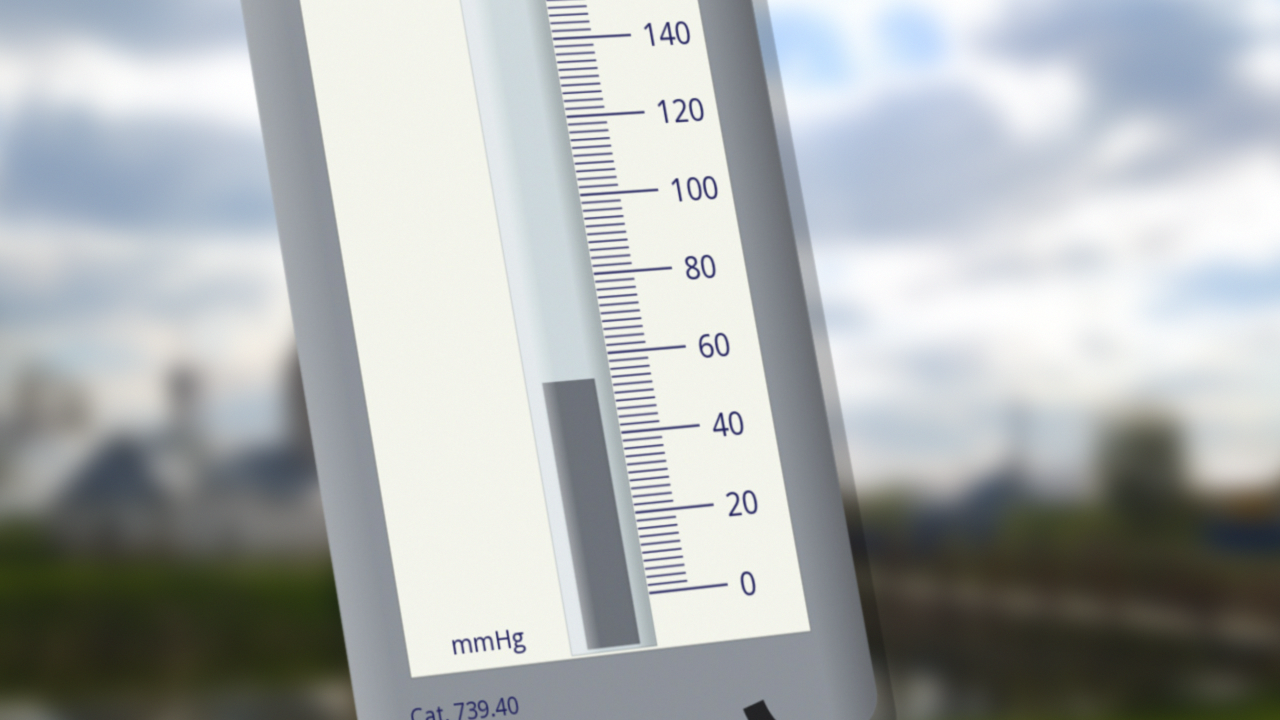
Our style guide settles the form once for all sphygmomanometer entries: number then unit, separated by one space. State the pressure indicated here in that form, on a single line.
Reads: 54 mmHg
